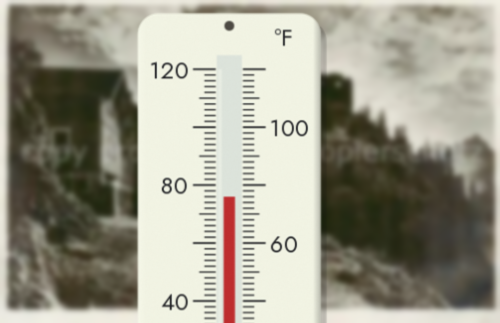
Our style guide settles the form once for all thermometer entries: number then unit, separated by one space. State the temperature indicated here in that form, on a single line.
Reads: 76 °F
